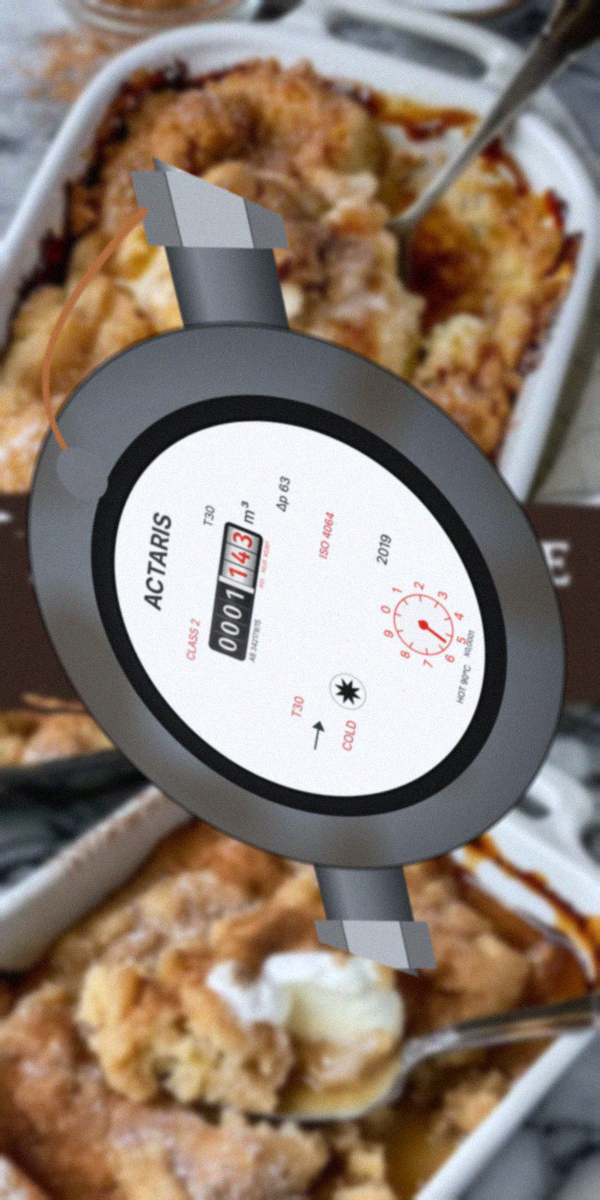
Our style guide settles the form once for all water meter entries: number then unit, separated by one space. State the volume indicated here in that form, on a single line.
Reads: 1.1435 m³
